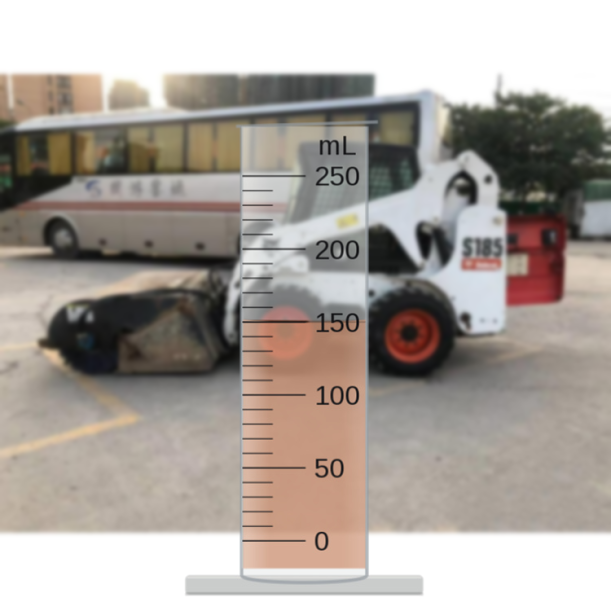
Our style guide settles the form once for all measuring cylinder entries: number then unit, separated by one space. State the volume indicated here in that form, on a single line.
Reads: 150 mL
